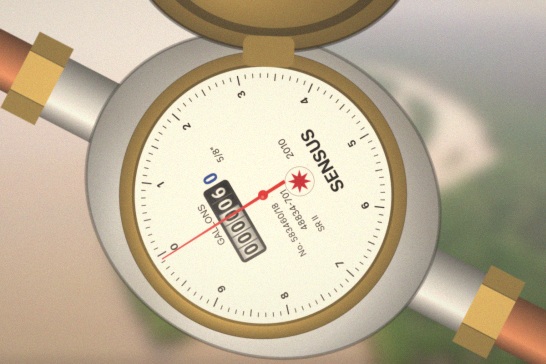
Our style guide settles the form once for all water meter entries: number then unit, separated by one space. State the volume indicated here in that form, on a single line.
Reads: 59.9 gal
